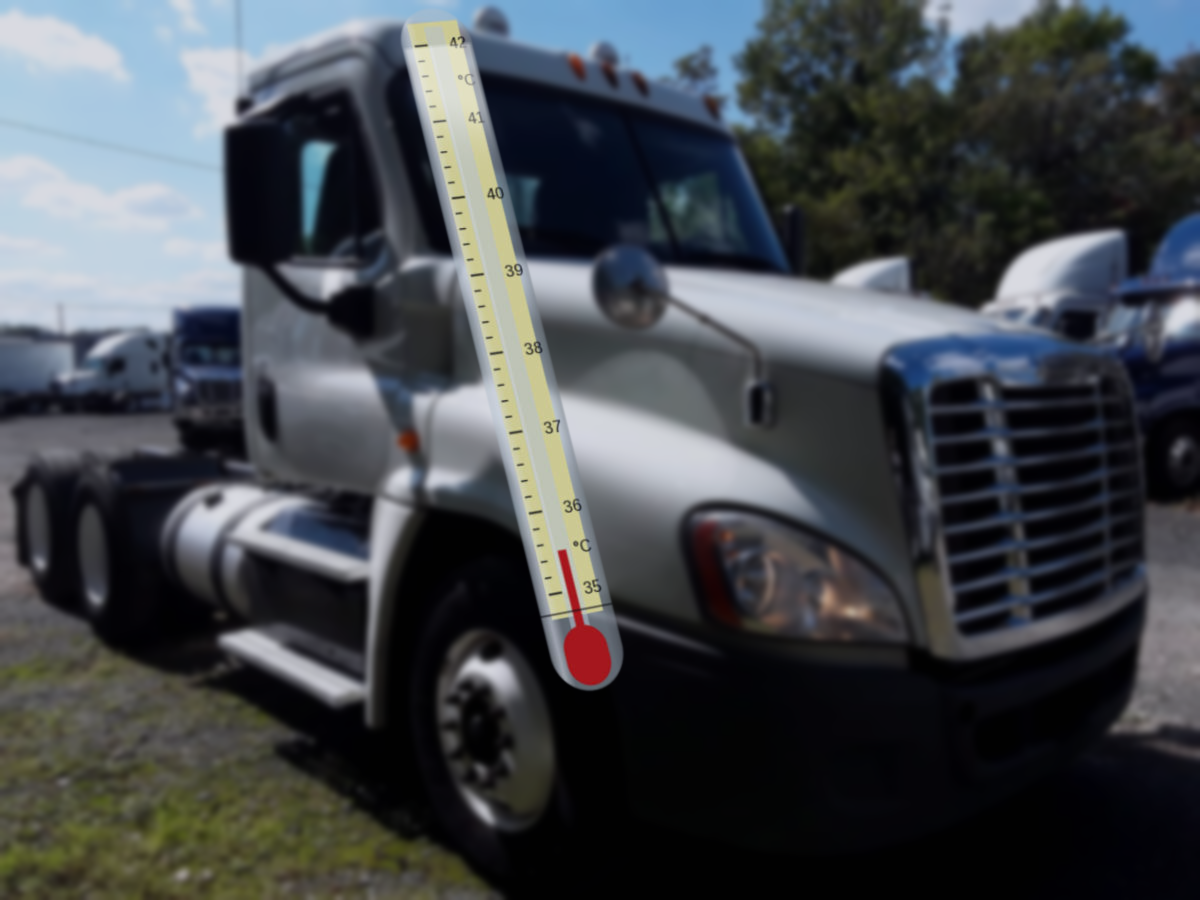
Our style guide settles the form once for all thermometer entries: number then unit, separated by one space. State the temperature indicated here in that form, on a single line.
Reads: 35.5 °C
